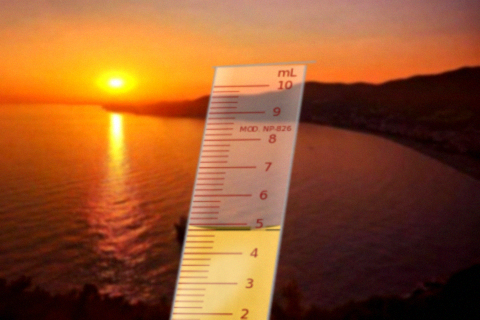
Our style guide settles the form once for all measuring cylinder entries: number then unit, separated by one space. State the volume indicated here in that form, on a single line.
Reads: 4.8 mL
